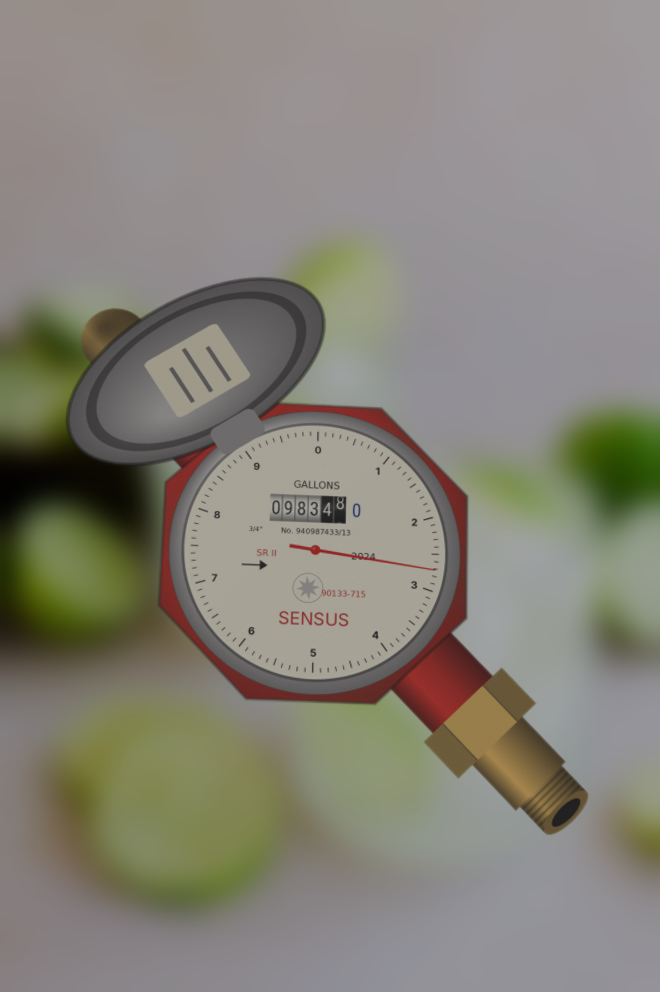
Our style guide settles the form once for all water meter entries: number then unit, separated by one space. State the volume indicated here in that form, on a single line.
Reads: 983482.7 gal
